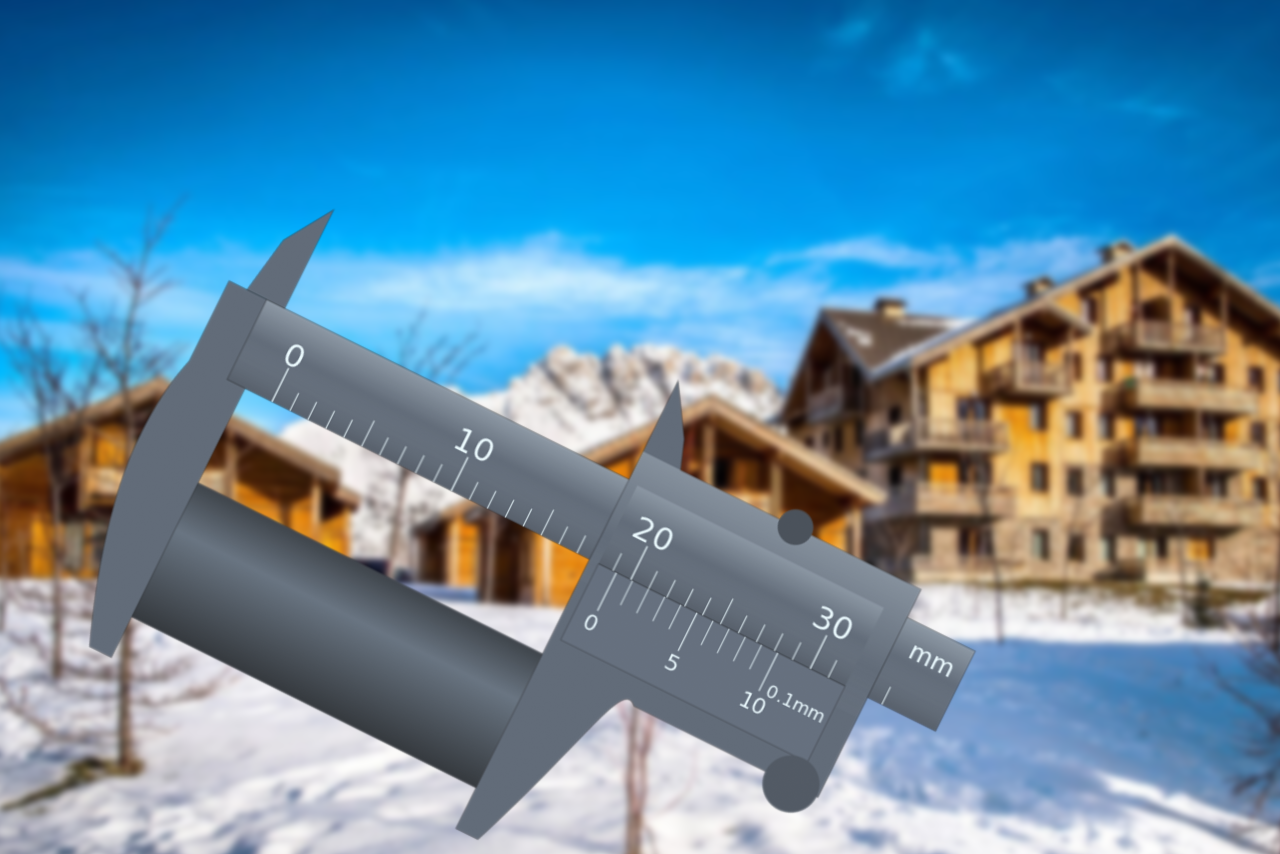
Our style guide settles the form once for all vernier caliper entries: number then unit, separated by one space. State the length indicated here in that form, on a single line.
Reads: 19.2 mm
